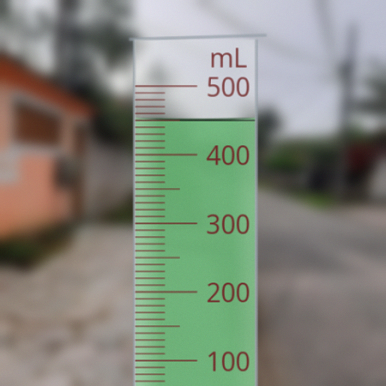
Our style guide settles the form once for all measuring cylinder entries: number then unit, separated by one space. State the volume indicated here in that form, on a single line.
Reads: 450 mL
